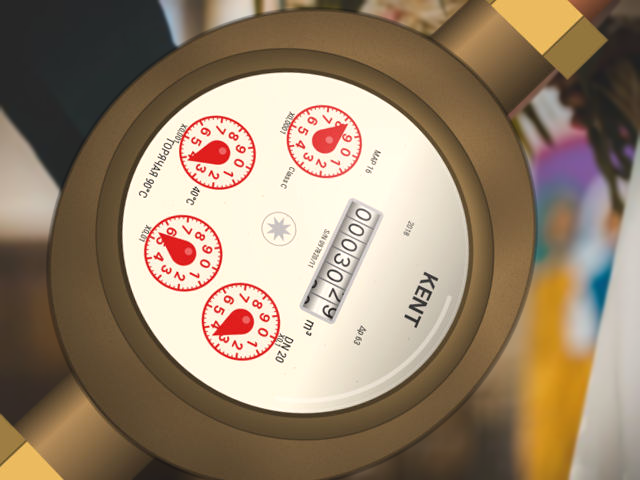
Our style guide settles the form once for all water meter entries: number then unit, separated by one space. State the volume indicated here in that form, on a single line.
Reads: 3029.3538 m³
